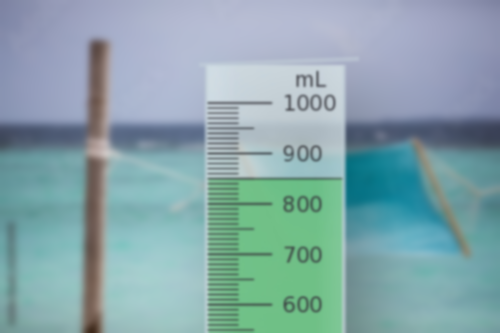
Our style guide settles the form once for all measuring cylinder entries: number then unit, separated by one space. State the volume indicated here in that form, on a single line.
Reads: 850 mL
